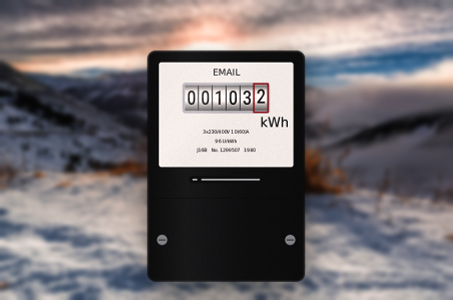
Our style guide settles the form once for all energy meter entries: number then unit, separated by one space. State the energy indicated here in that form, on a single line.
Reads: 103.2 kWh
